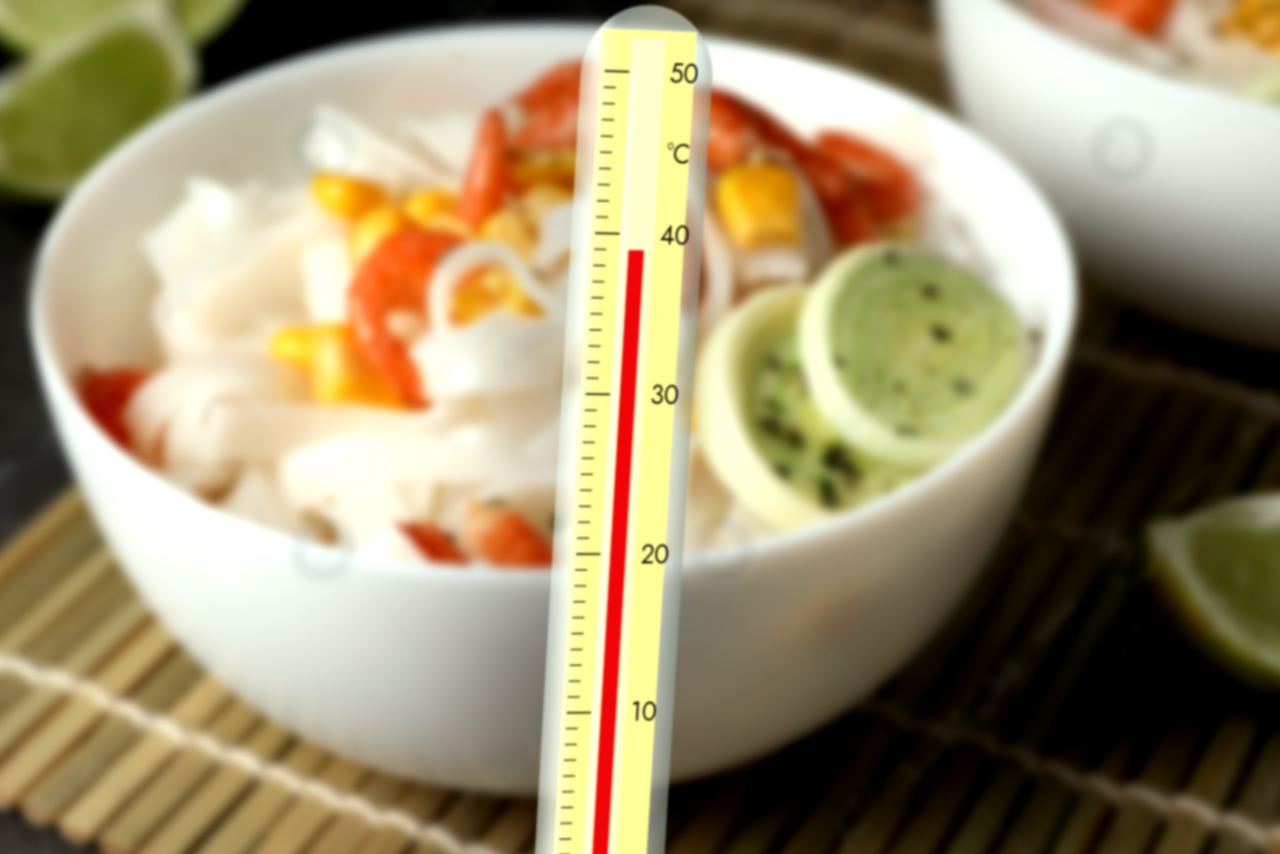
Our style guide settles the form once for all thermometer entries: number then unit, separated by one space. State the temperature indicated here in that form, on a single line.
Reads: 39 °C
